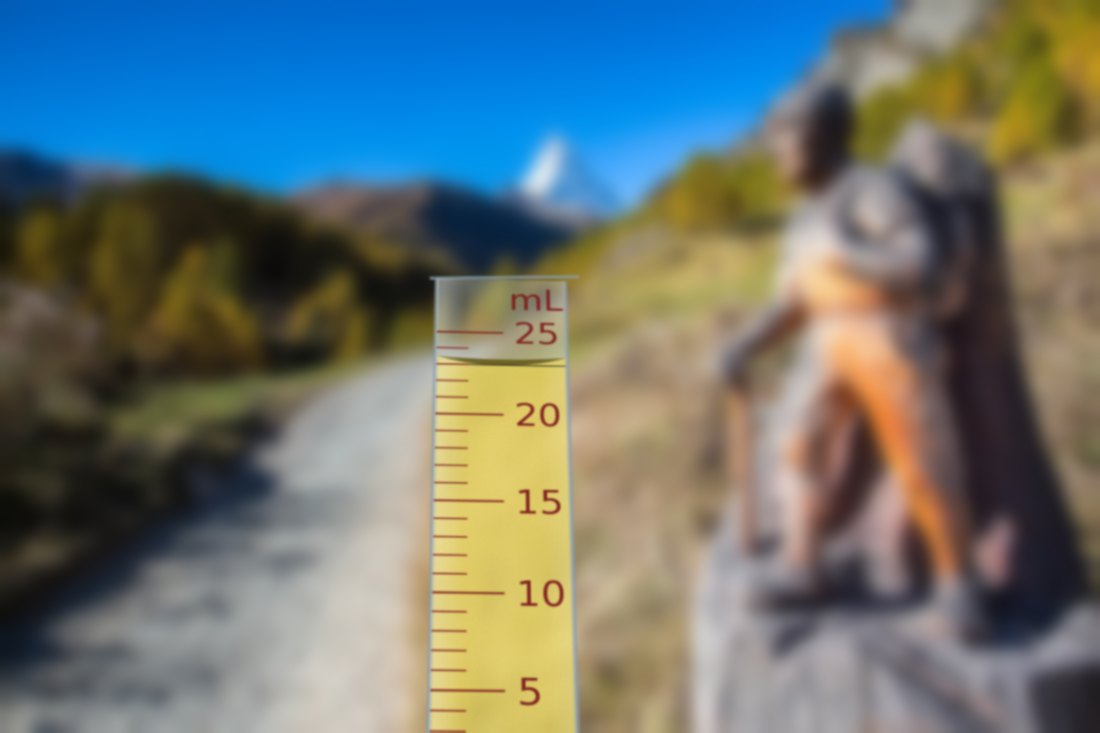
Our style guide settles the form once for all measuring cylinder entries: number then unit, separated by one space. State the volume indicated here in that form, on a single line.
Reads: 23 mL
